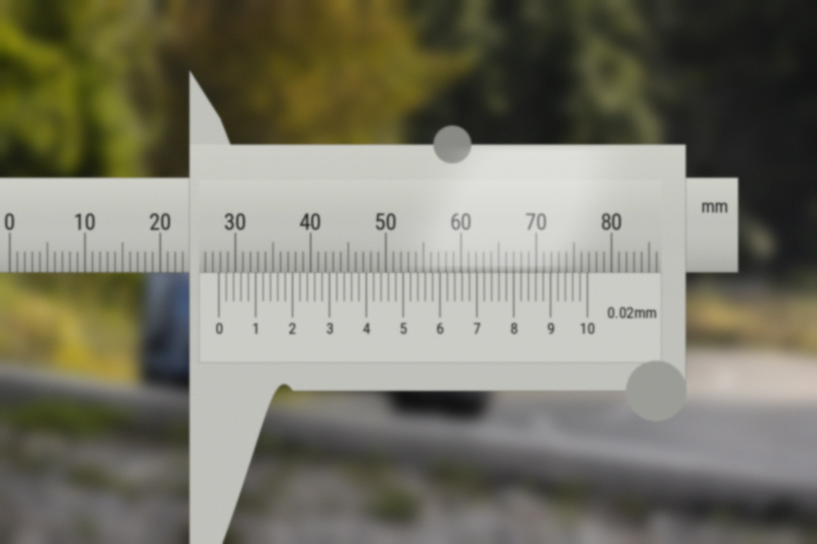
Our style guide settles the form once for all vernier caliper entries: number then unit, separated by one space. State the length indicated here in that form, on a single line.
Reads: 27.8 mm
